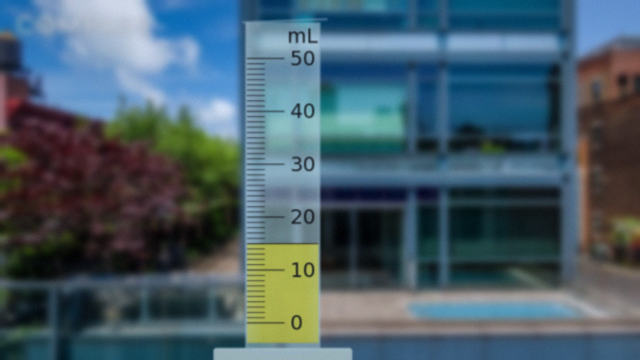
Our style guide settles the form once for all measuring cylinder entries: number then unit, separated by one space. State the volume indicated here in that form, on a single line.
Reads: 15 mL
